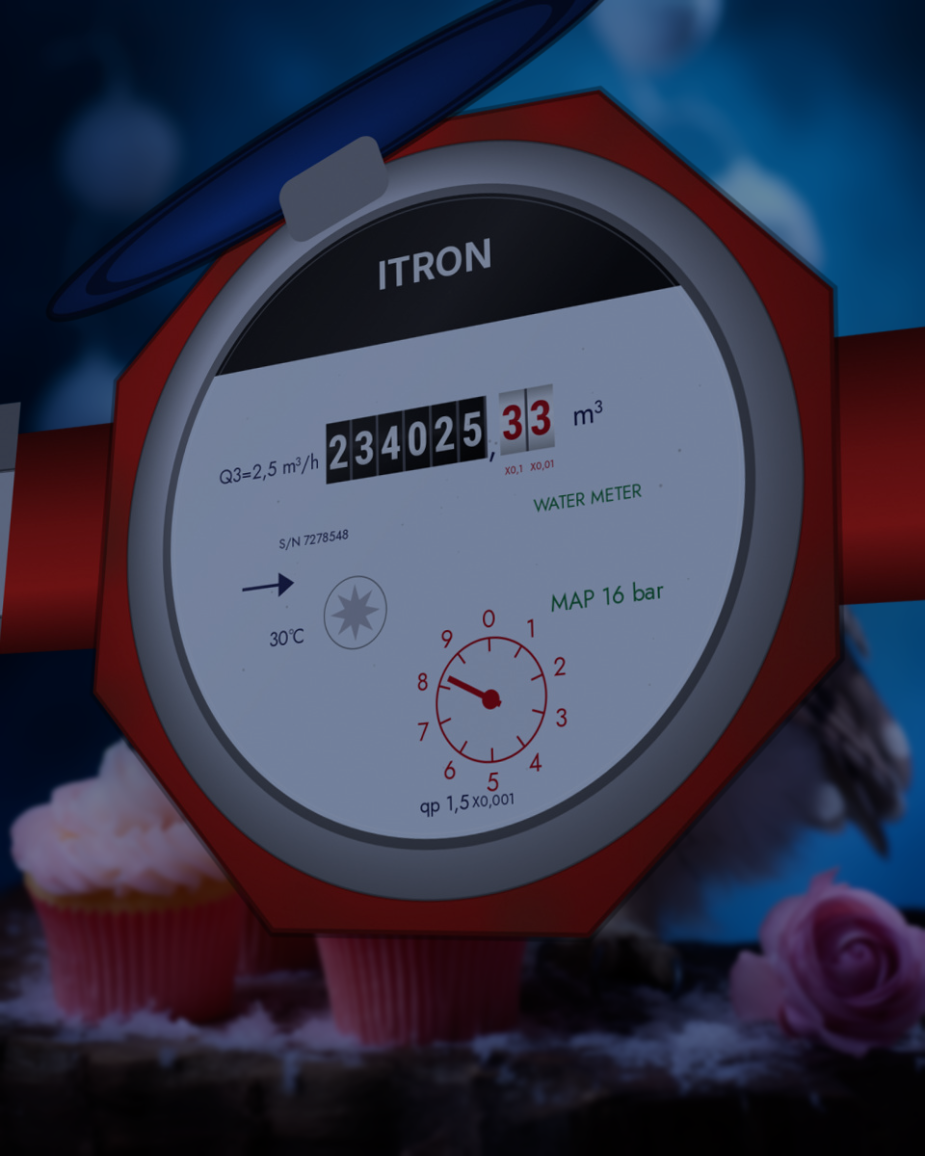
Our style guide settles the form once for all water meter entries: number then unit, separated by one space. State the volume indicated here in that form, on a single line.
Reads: 234025.338 m³
